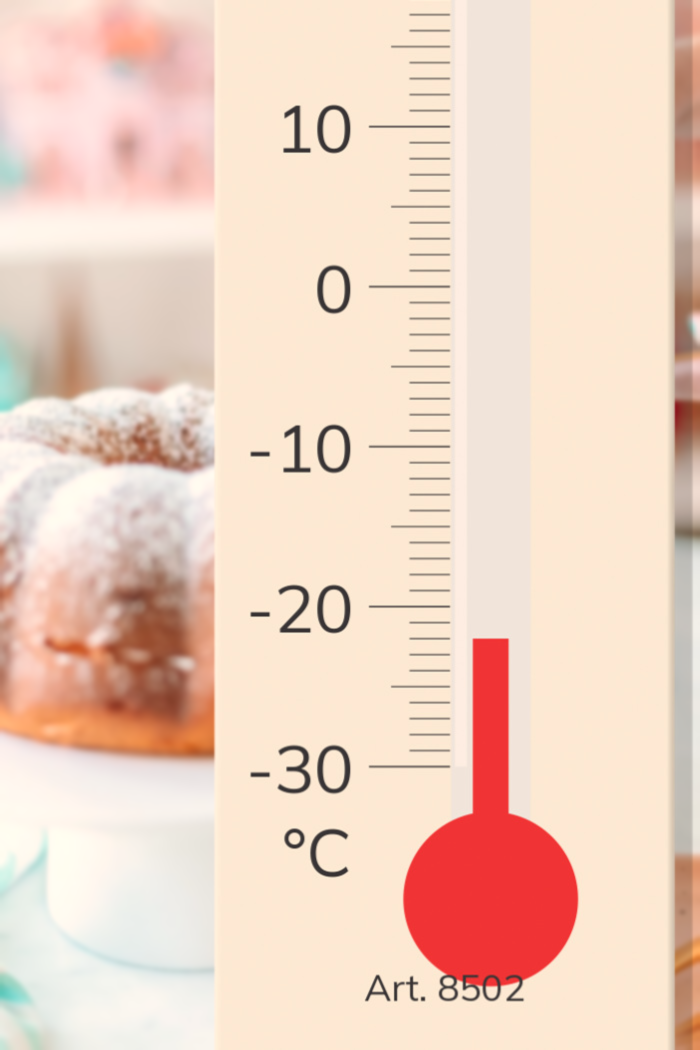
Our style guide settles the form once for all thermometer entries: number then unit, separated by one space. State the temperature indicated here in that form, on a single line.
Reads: -22 °C
